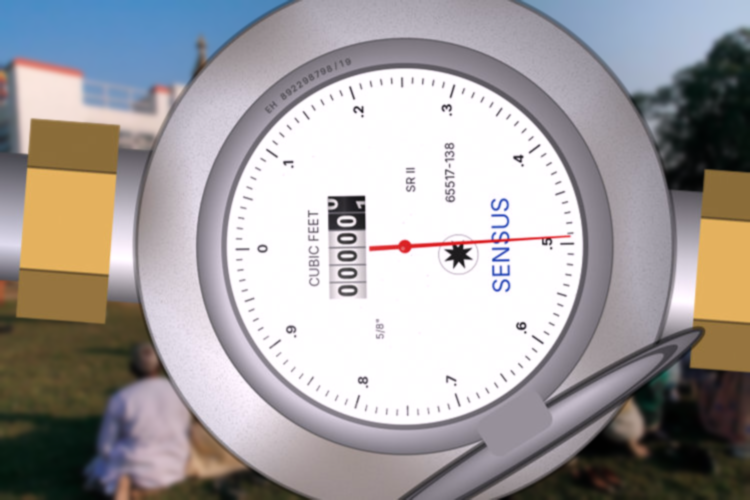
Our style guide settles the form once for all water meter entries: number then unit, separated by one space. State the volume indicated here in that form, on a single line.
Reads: 0.49 ft³
